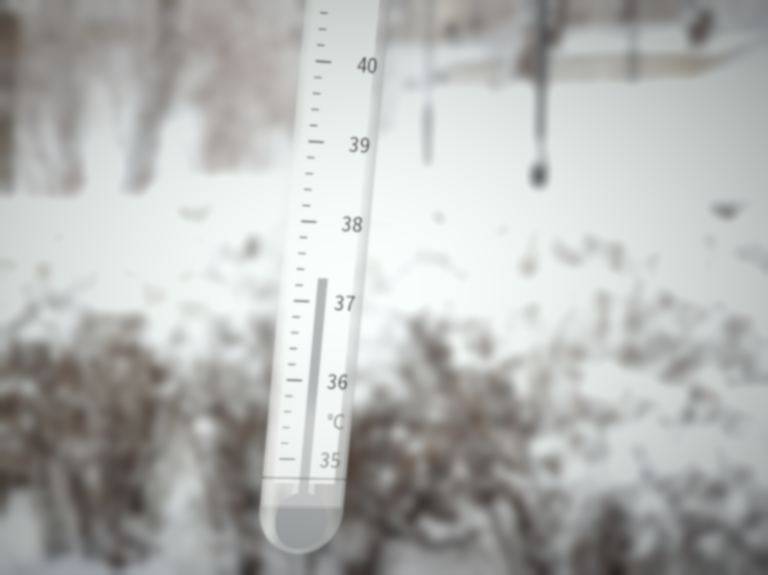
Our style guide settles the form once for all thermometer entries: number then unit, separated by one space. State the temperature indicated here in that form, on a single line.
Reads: 37.3 °C
